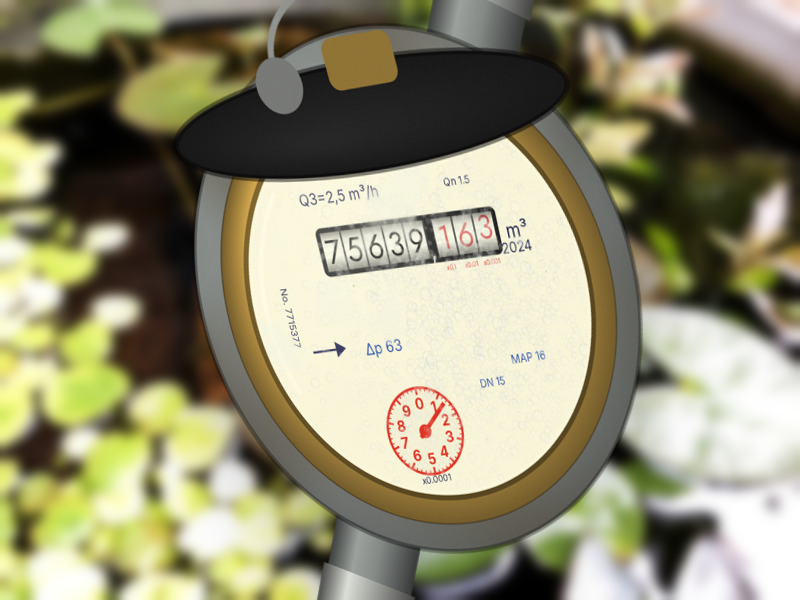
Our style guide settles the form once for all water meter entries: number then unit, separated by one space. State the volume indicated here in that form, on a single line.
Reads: 75639.1631 m³
